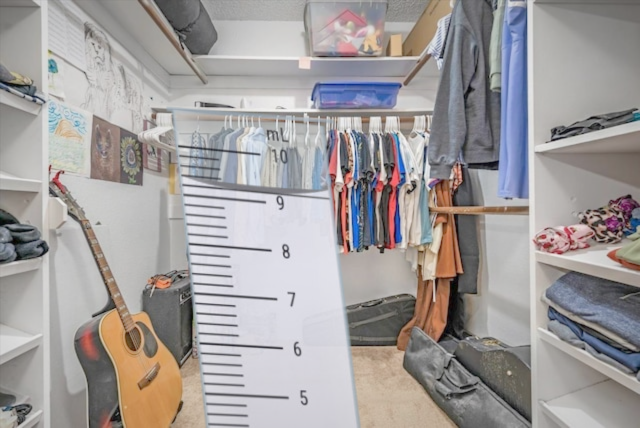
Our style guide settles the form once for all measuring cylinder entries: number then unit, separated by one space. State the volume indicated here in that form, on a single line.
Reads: 9.2 mL
